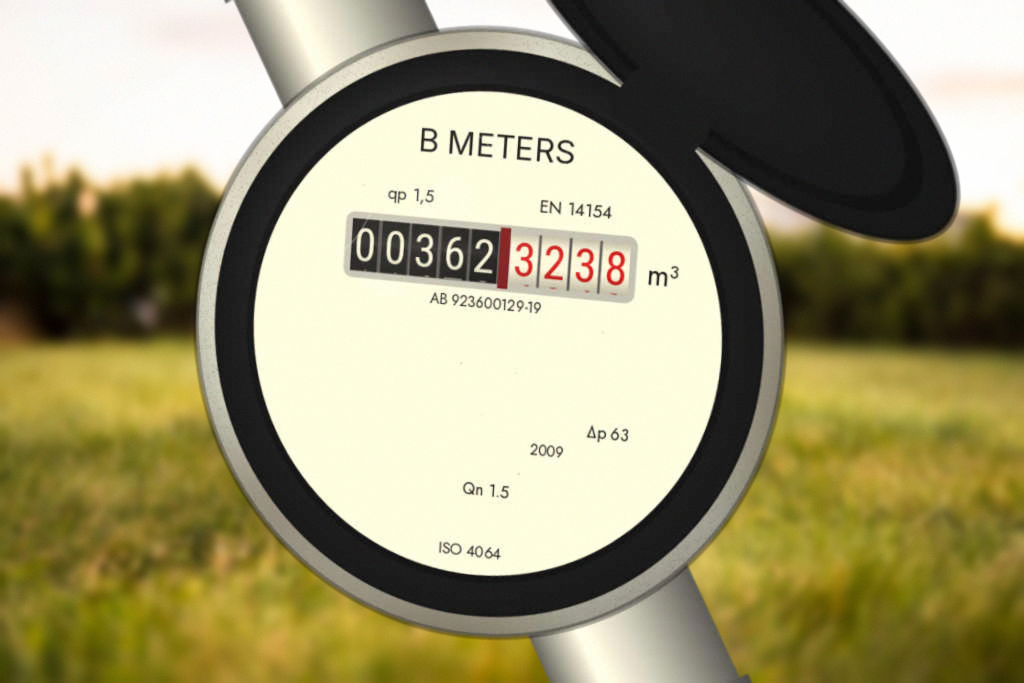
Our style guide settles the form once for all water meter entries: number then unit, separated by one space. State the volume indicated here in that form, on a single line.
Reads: 362.3238 m³
